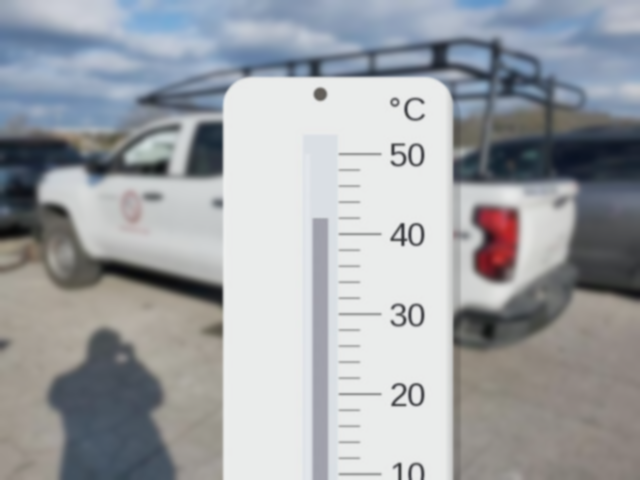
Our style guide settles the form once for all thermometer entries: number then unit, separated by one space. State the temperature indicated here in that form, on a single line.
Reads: 42 °C
